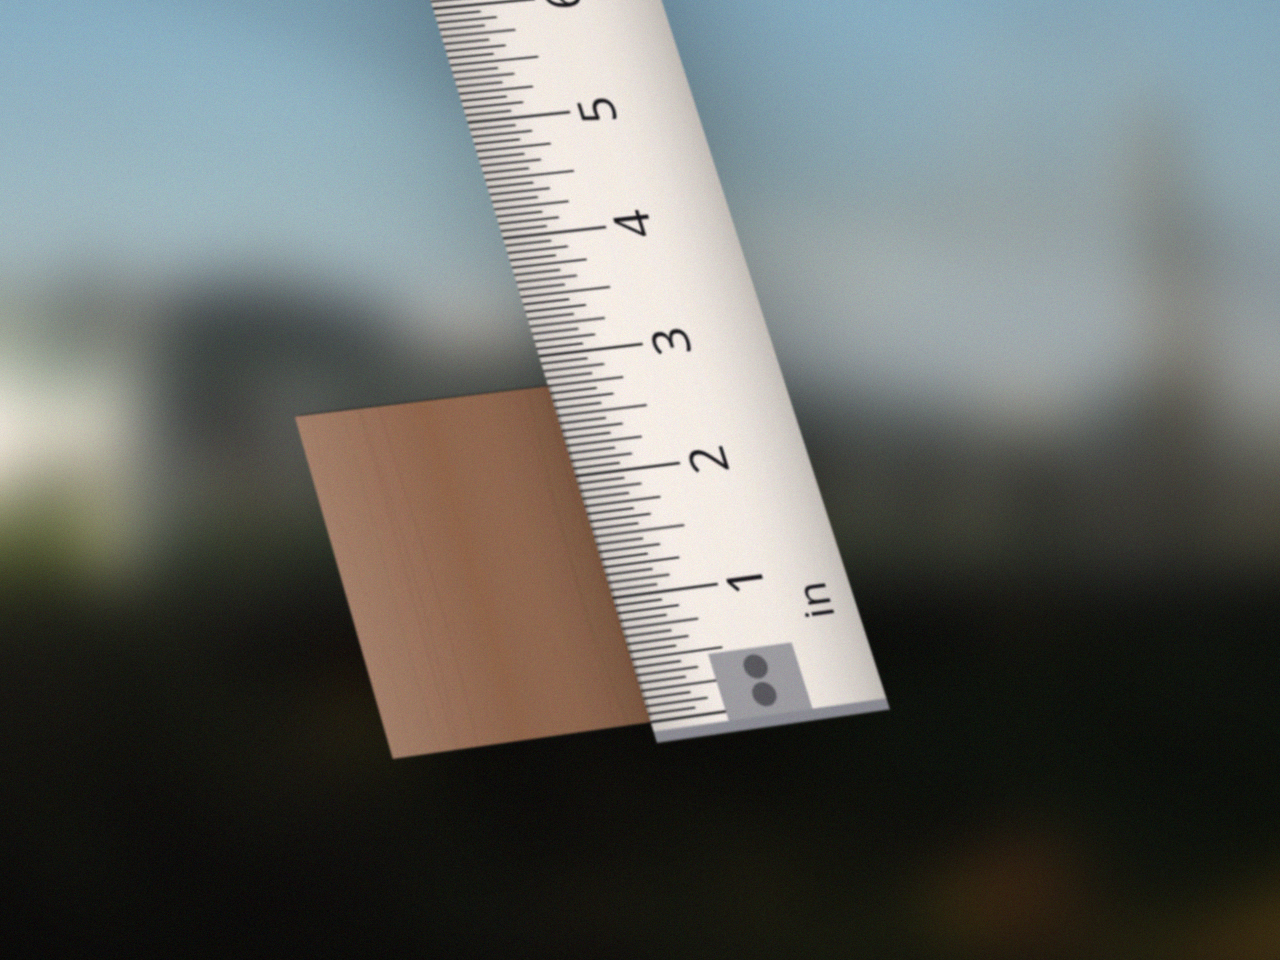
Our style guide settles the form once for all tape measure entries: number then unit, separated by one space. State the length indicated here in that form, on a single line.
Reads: 2.75 in
